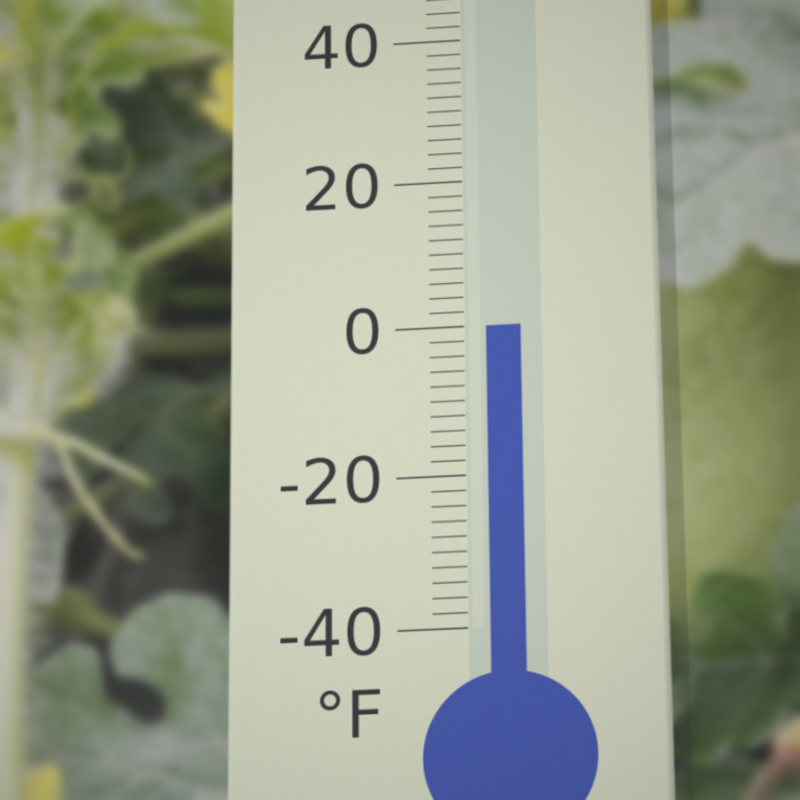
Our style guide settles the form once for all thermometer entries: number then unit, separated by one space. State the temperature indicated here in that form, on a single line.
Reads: 0 °F
